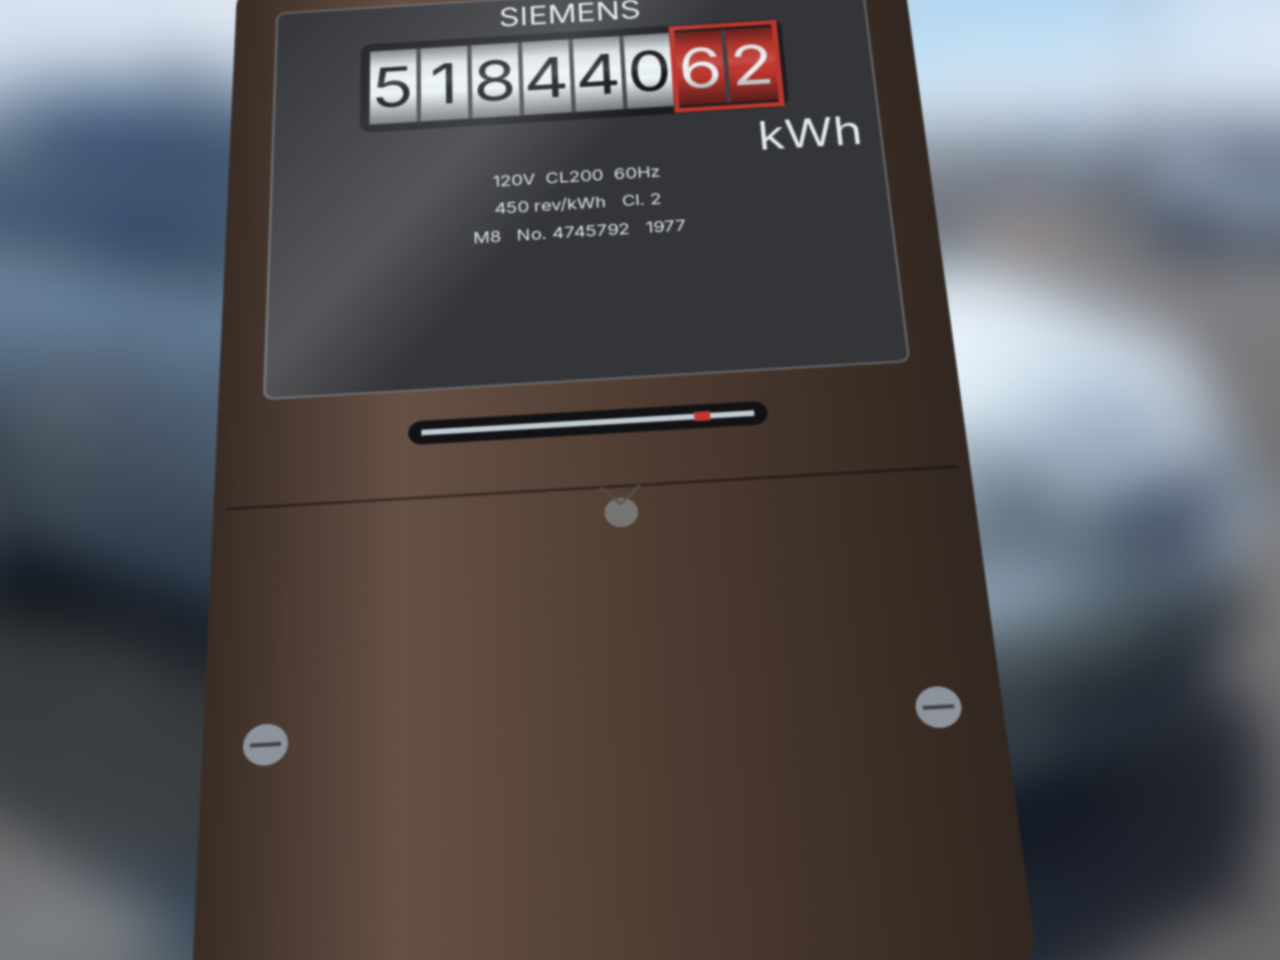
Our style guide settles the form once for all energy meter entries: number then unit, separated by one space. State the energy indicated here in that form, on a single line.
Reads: 518440.62 kWh
